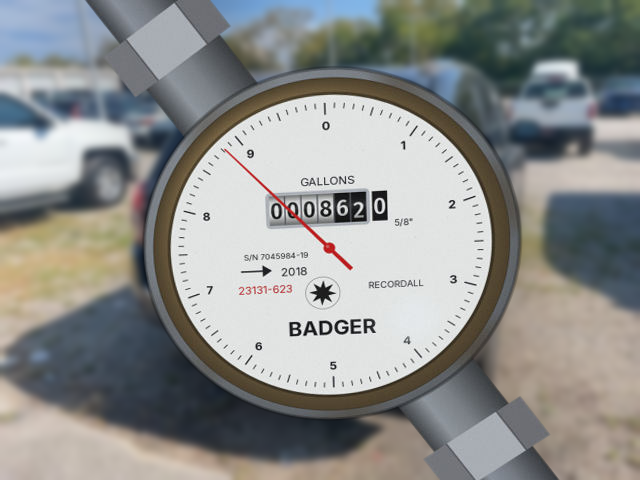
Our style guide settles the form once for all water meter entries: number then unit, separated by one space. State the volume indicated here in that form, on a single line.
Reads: 8618.8 gal
